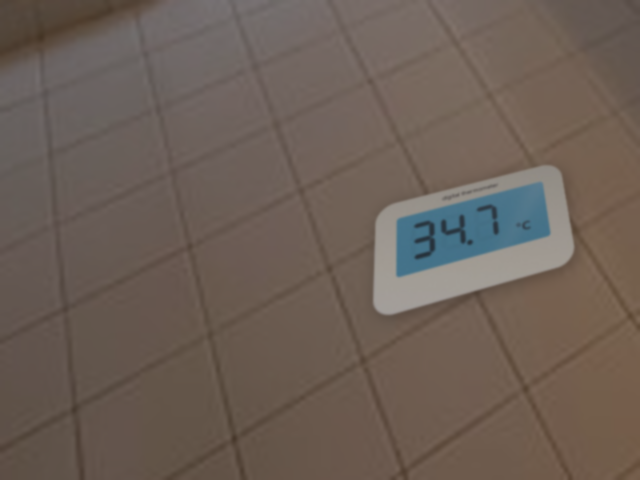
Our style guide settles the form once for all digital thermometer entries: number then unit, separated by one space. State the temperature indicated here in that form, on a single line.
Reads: 34.7 °C
